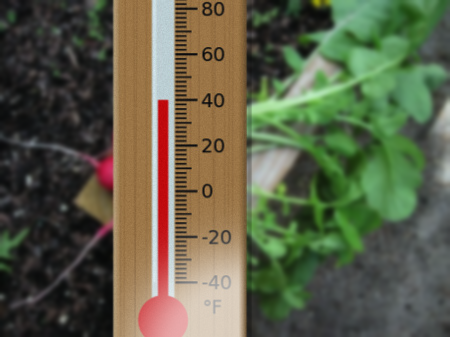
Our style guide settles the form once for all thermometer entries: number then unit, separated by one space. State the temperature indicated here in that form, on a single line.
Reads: 40 °F
